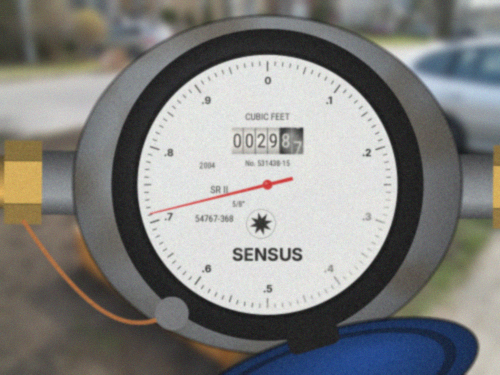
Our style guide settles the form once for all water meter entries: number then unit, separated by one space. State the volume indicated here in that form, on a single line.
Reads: 2986.71 ft³
